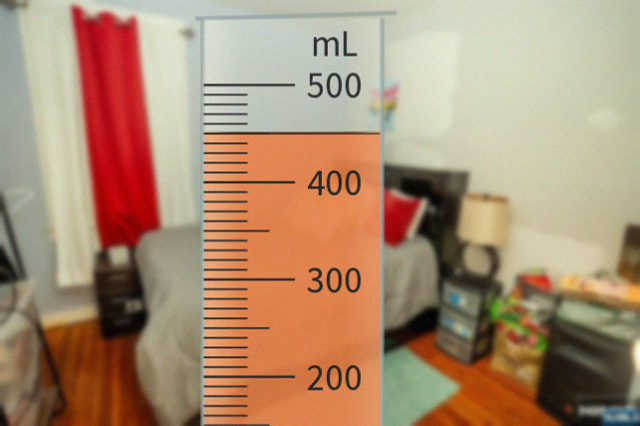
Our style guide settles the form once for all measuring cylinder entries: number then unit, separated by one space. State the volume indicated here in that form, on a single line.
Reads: 450 mL
